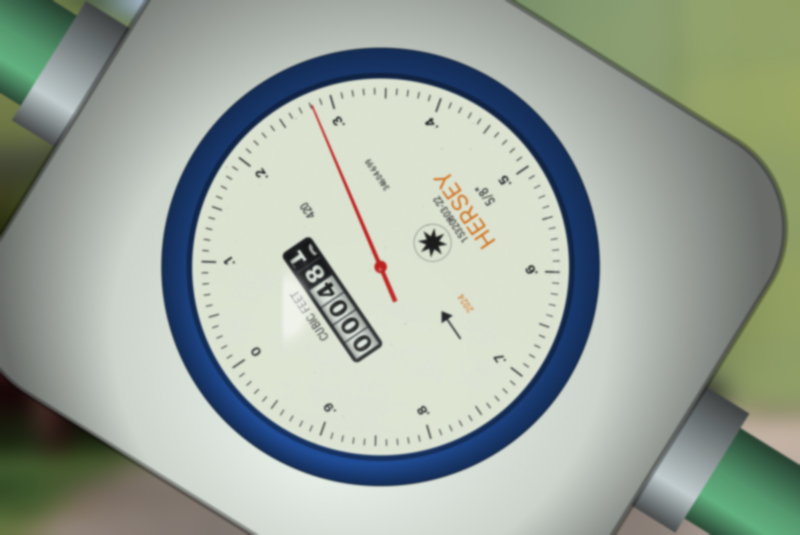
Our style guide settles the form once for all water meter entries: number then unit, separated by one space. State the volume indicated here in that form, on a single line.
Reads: 481.28 ft³
